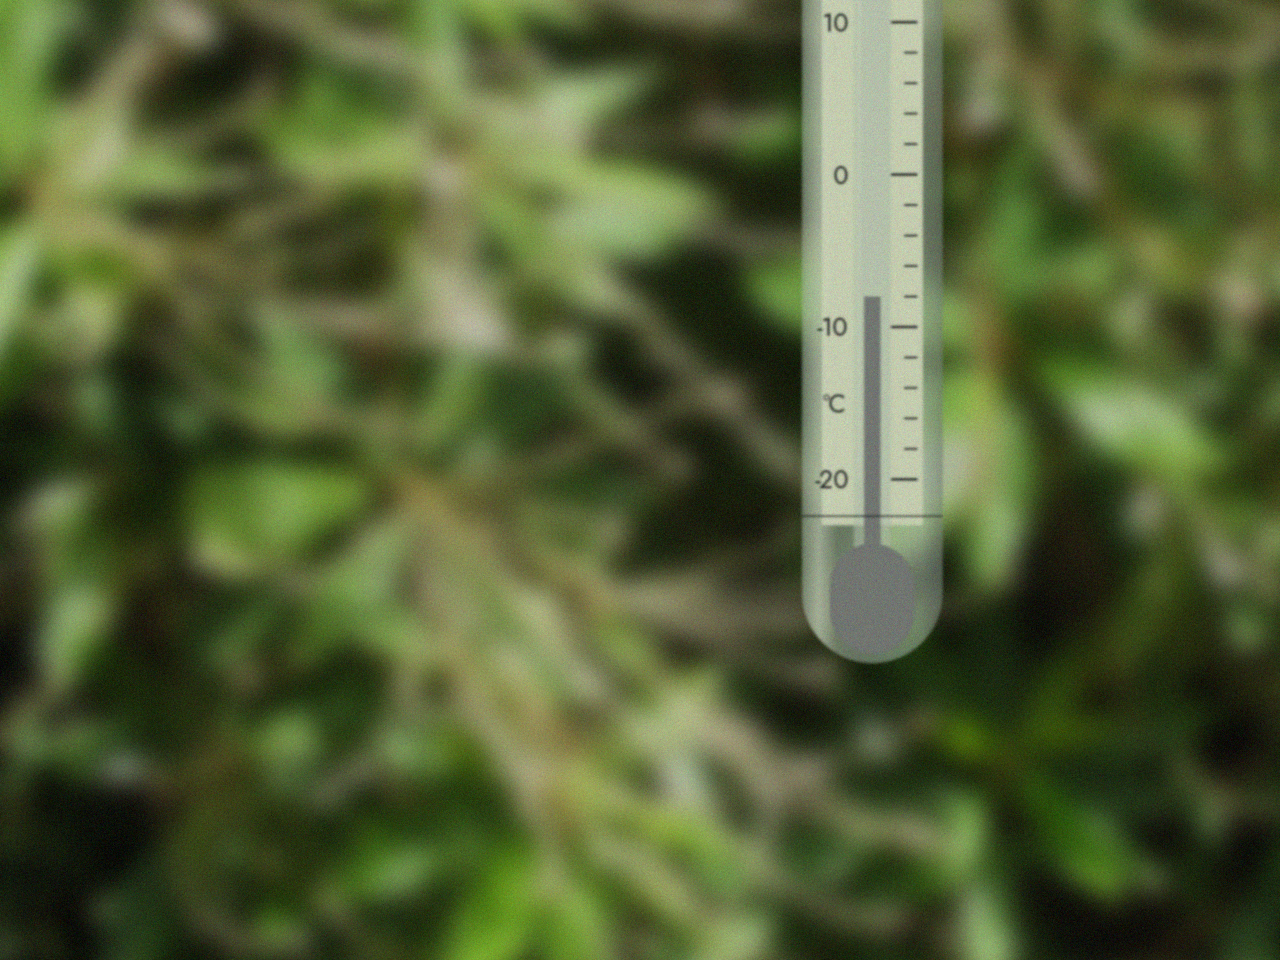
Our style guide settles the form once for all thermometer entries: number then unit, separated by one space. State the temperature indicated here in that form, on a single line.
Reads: -8 °C
